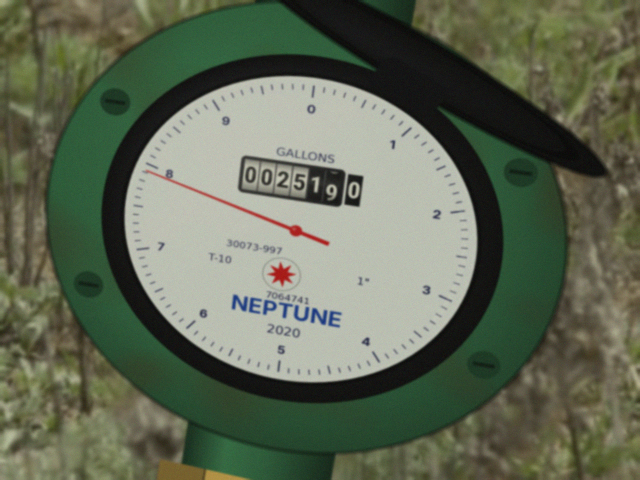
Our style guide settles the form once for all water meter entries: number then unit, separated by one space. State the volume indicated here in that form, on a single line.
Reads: 25187.9 gal
